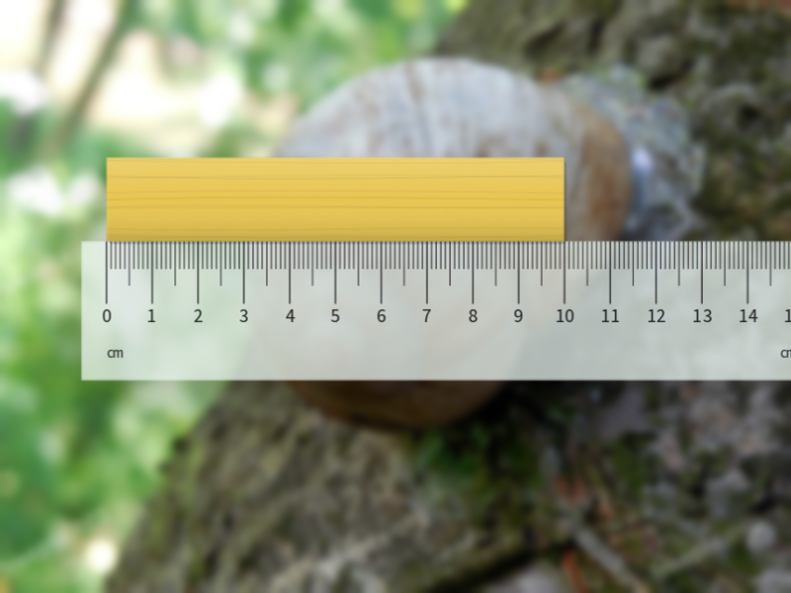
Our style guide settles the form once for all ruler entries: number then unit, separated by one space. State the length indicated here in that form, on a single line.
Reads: 10 cm
